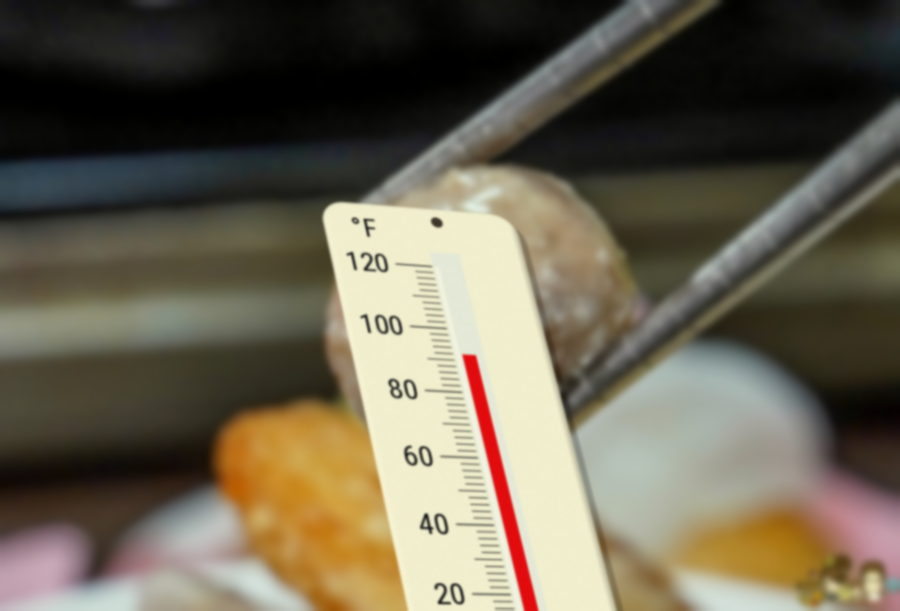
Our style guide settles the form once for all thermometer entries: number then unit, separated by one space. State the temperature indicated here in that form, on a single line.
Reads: 92 °F
